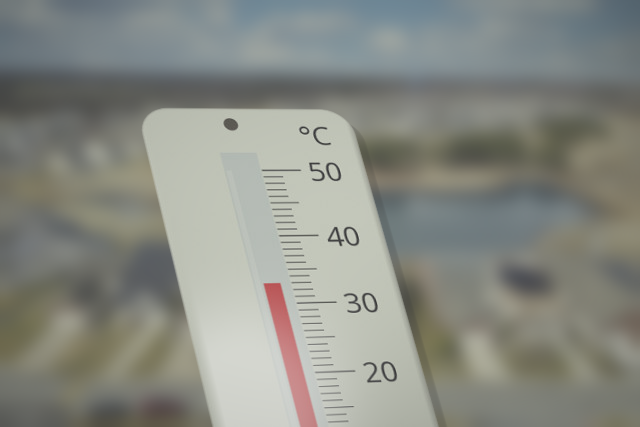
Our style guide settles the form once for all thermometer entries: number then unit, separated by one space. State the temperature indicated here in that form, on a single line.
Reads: 33 °C
